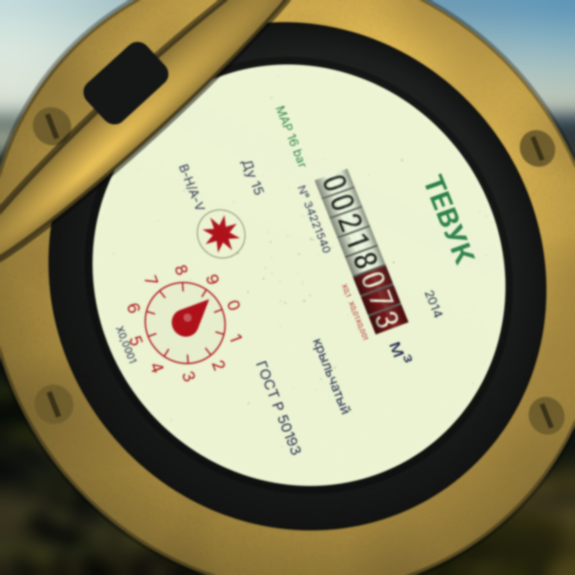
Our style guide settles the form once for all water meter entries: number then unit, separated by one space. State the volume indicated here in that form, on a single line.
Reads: 218.0729 m³
